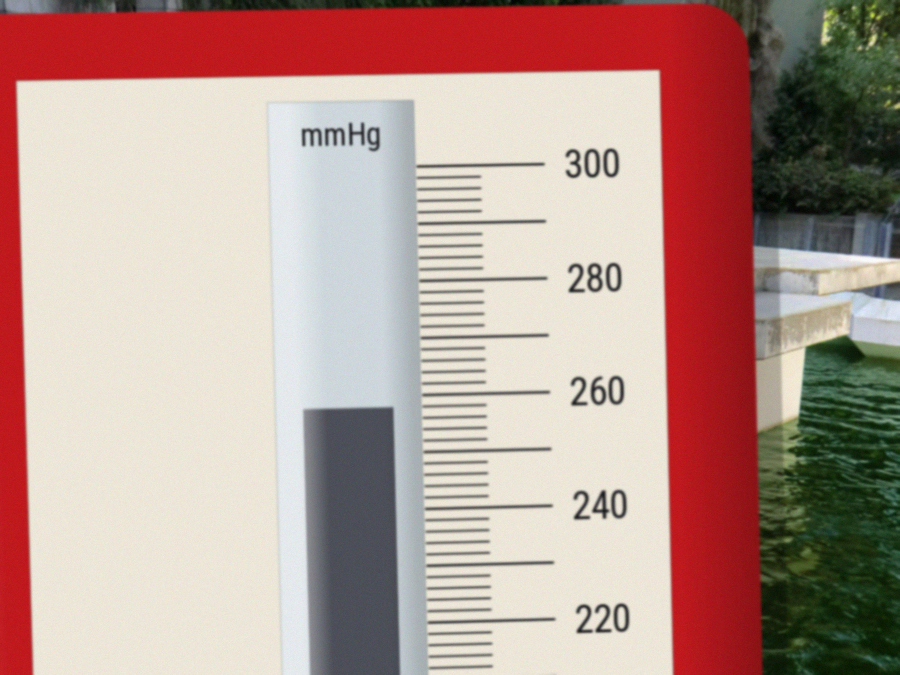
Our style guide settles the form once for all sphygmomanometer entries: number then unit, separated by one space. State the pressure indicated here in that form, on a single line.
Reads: 258 mmHg
